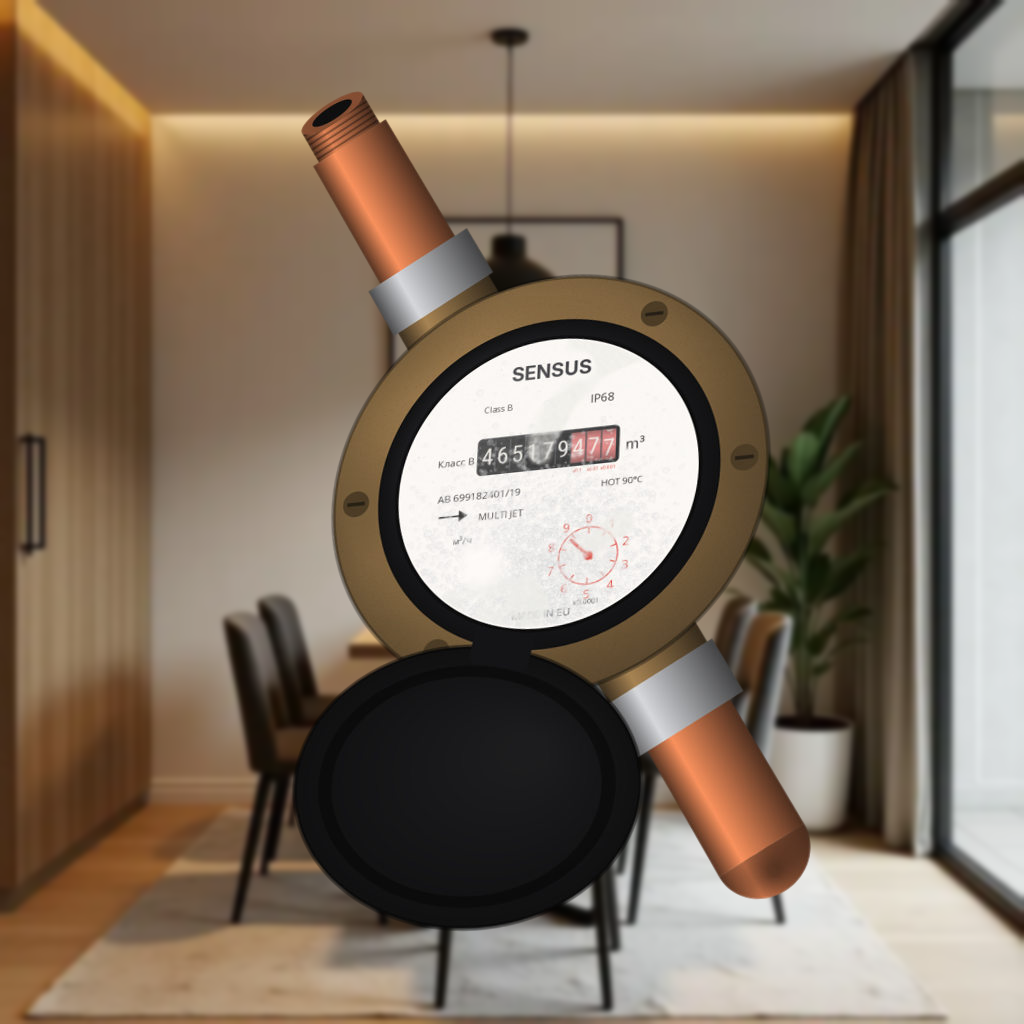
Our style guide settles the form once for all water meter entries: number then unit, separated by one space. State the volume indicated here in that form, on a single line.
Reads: 465179.4768 m³
